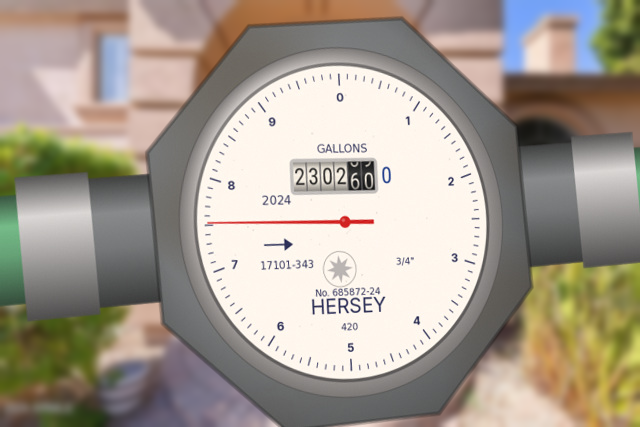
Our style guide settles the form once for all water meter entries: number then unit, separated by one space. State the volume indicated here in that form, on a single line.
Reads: 2302597.5 gal
